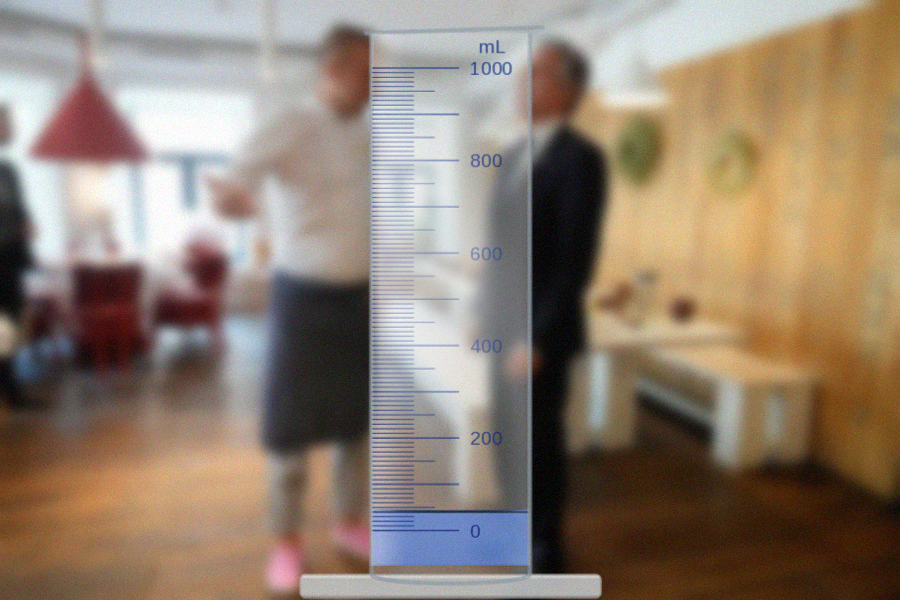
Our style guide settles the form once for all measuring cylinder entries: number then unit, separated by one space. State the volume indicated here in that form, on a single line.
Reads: 40 mL
